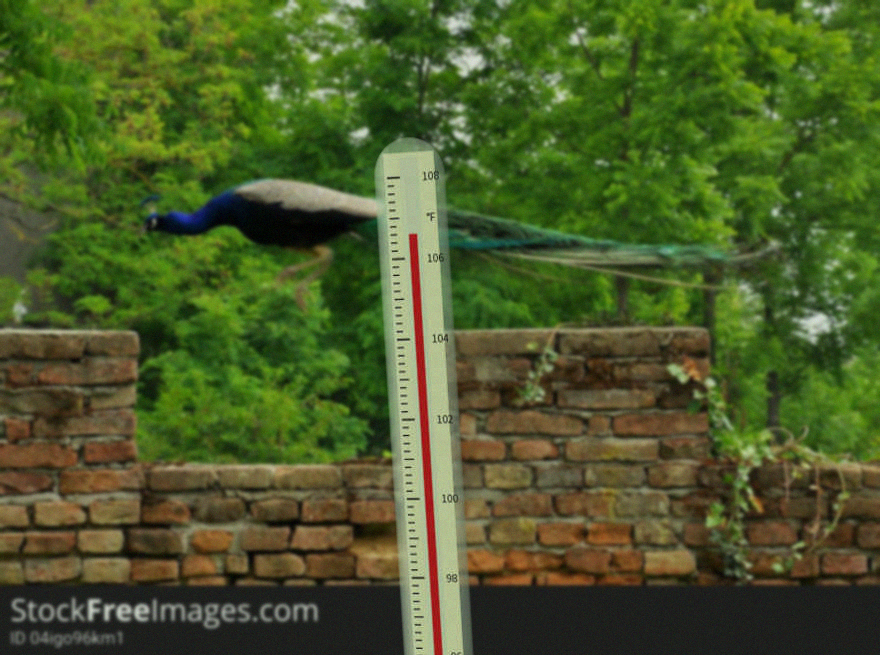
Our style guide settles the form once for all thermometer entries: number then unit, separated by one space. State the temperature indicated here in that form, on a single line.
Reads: 106.6 °F
